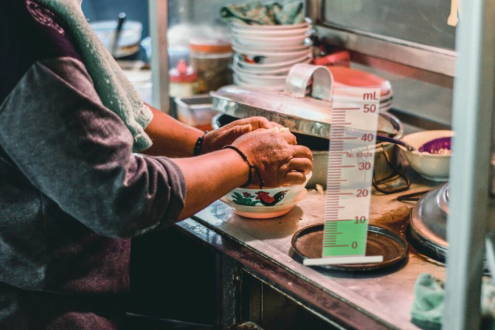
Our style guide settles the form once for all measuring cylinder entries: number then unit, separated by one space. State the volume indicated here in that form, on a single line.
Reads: 10 mL
